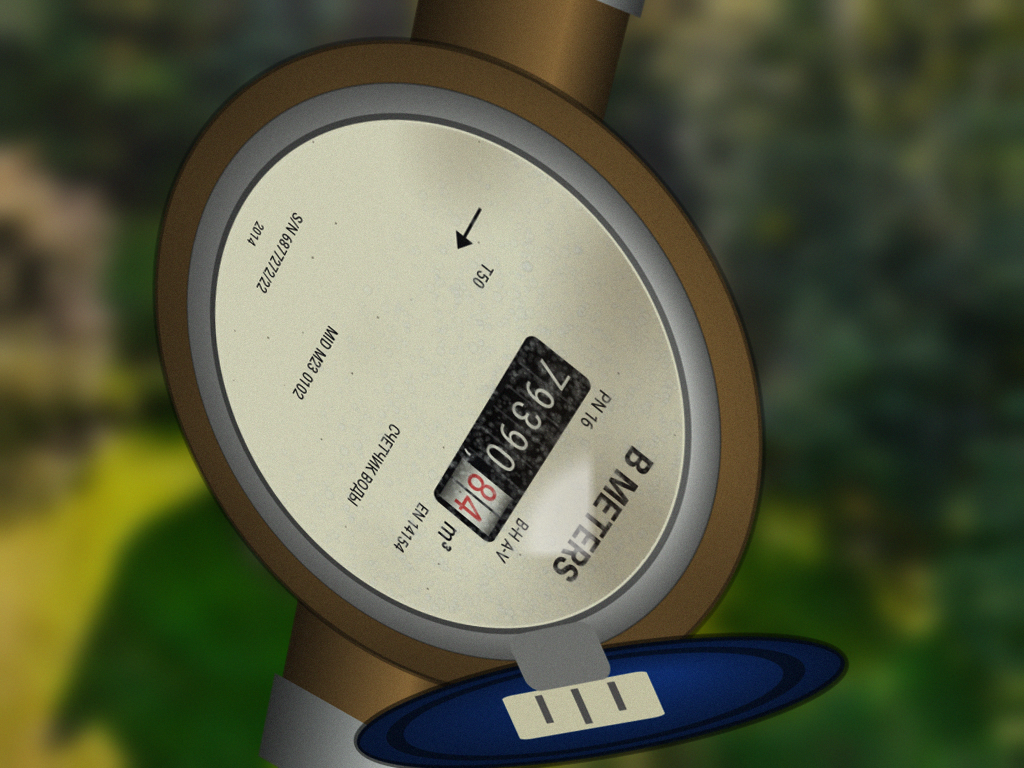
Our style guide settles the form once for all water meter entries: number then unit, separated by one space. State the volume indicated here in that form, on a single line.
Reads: 79390.84 m³
